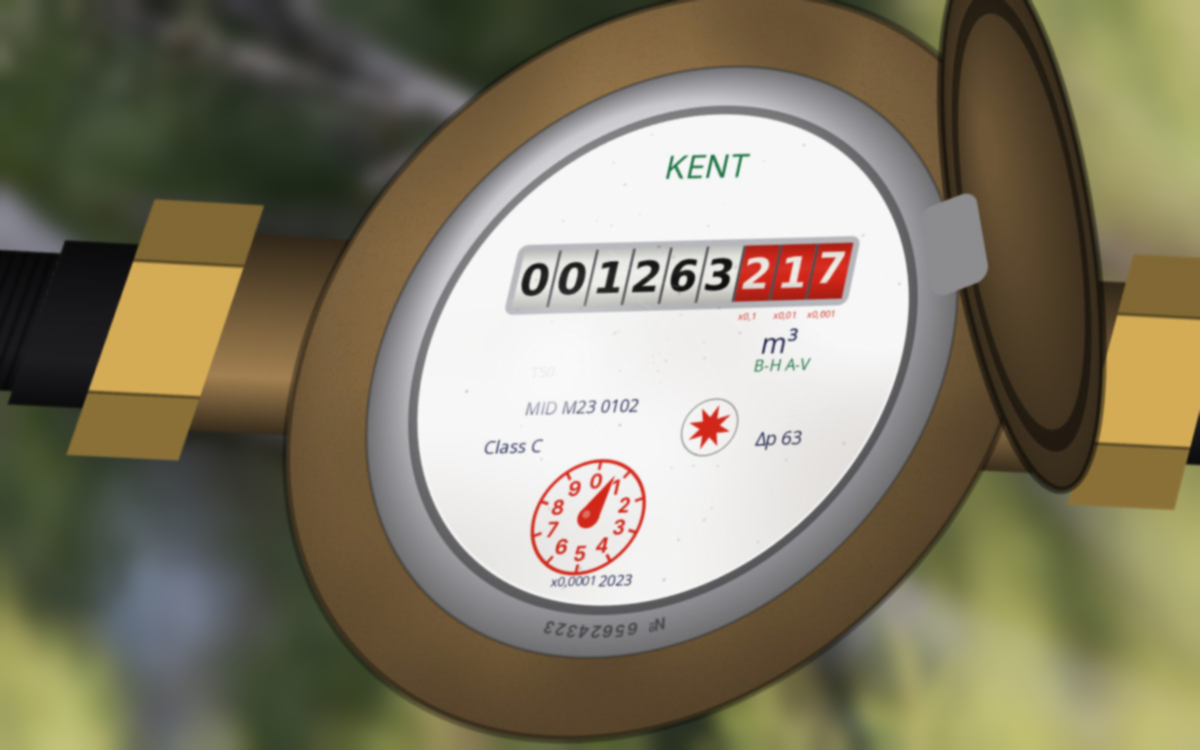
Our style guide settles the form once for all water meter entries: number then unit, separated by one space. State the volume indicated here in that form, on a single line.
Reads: 1263.2170 m³
